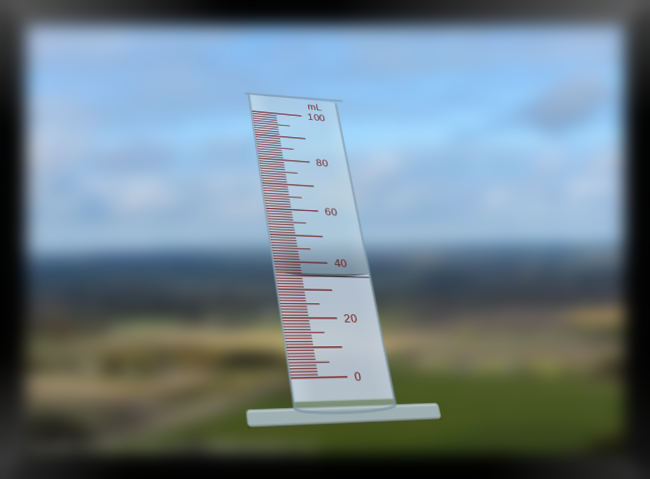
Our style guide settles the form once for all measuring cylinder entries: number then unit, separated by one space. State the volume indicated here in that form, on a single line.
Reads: 35 mL
